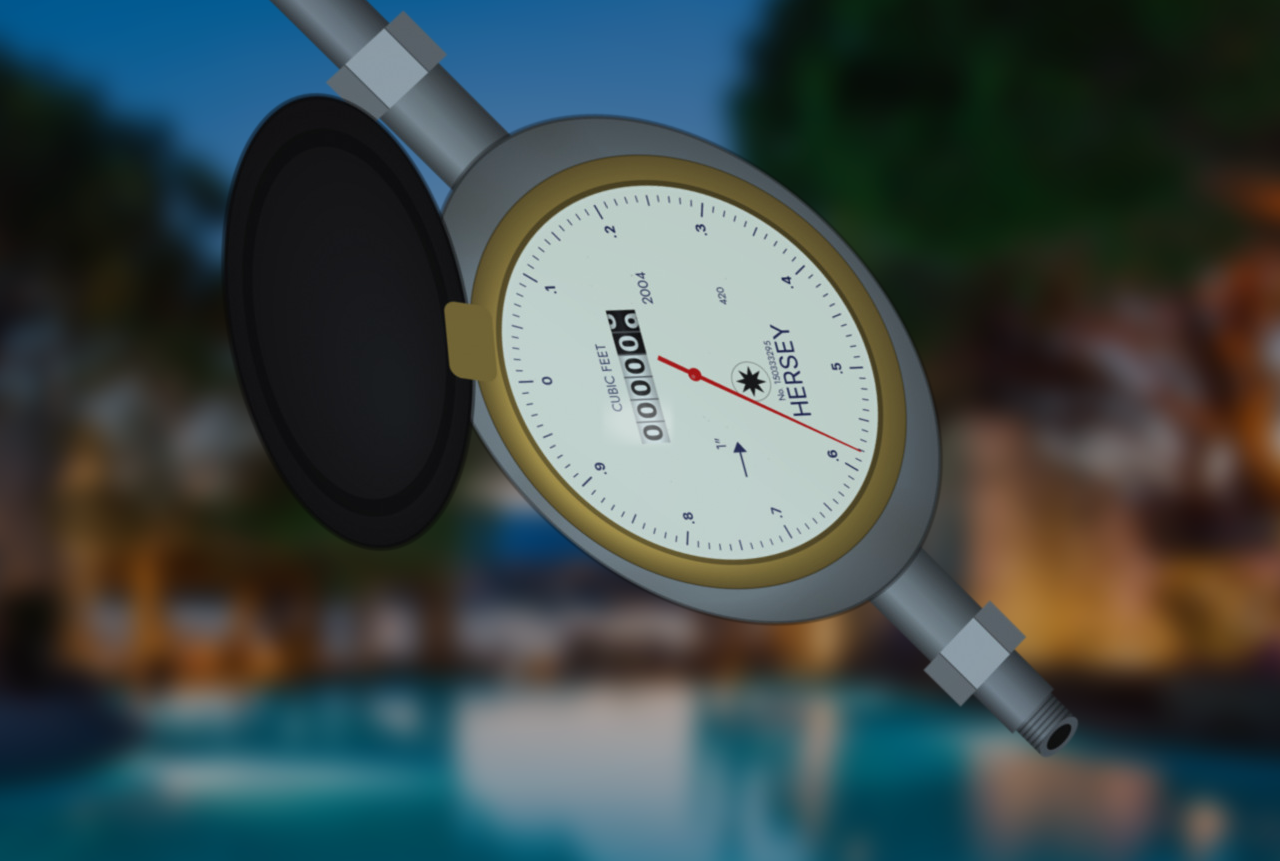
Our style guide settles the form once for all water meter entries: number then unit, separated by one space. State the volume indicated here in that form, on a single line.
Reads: 8.58 ft³
